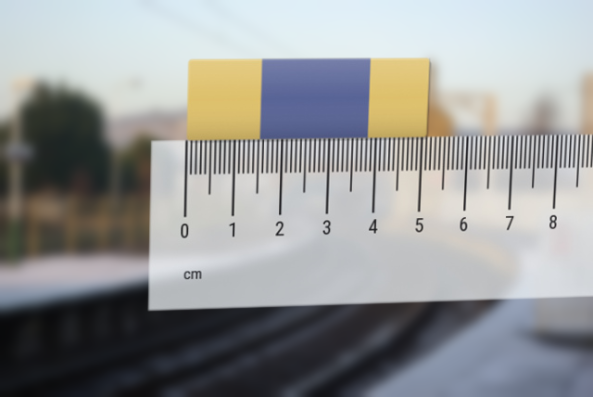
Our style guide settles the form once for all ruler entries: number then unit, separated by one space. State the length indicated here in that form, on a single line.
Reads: 5.1 cm
